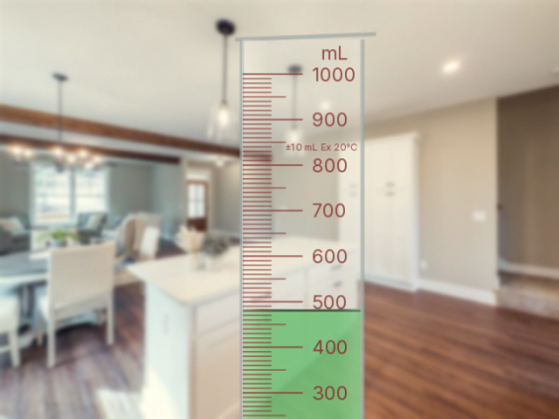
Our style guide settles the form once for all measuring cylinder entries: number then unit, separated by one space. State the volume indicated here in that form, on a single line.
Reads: 480 mL
